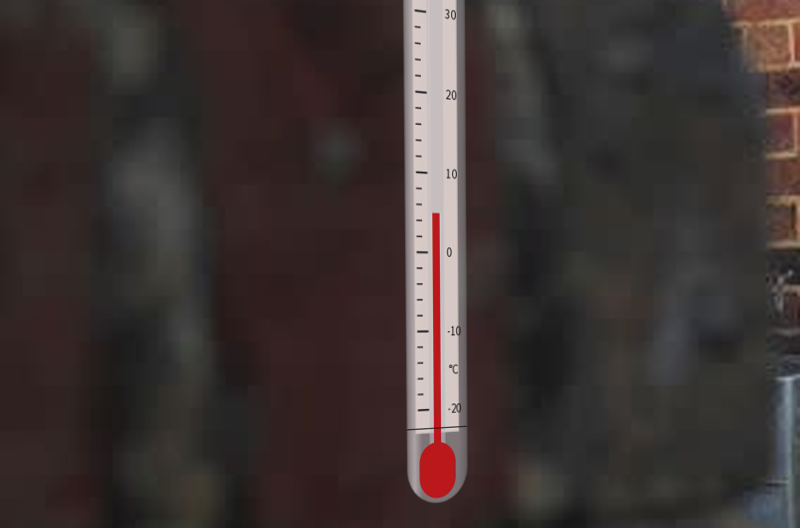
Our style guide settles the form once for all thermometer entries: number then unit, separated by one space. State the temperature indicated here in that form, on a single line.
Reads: 5 °C
